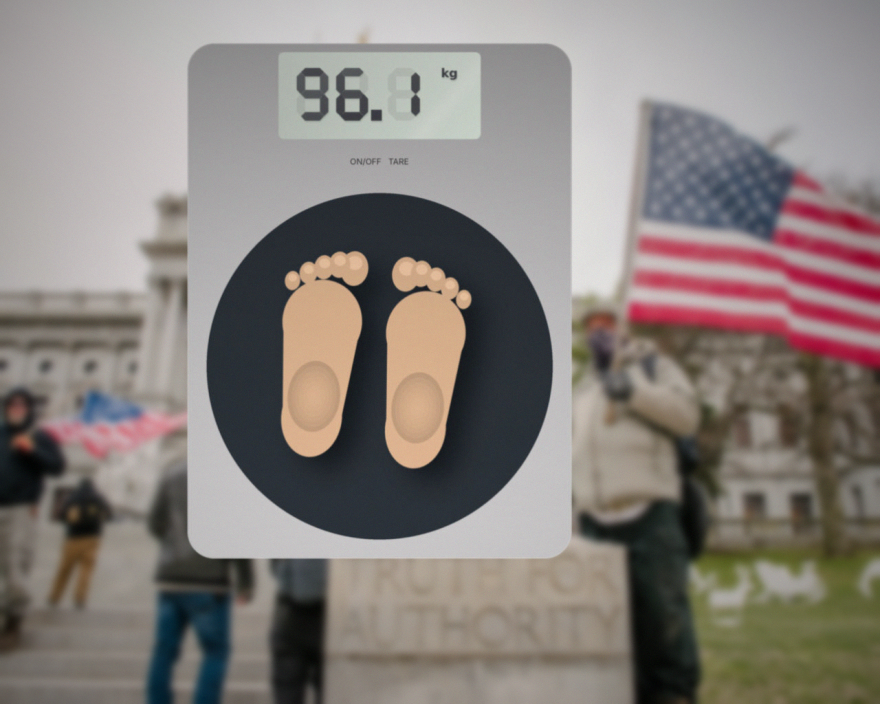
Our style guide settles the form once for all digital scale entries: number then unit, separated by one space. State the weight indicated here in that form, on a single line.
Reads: 96.1 kg
